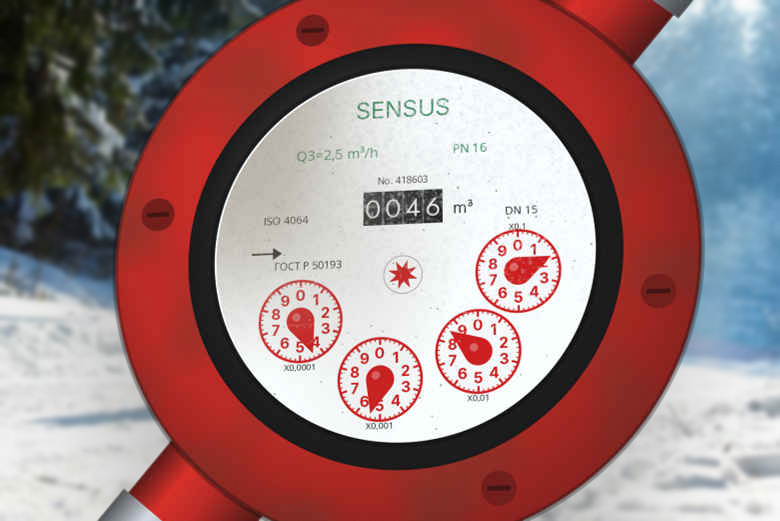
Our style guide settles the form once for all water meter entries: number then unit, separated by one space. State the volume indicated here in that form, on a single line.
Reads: 46.1854 m³
